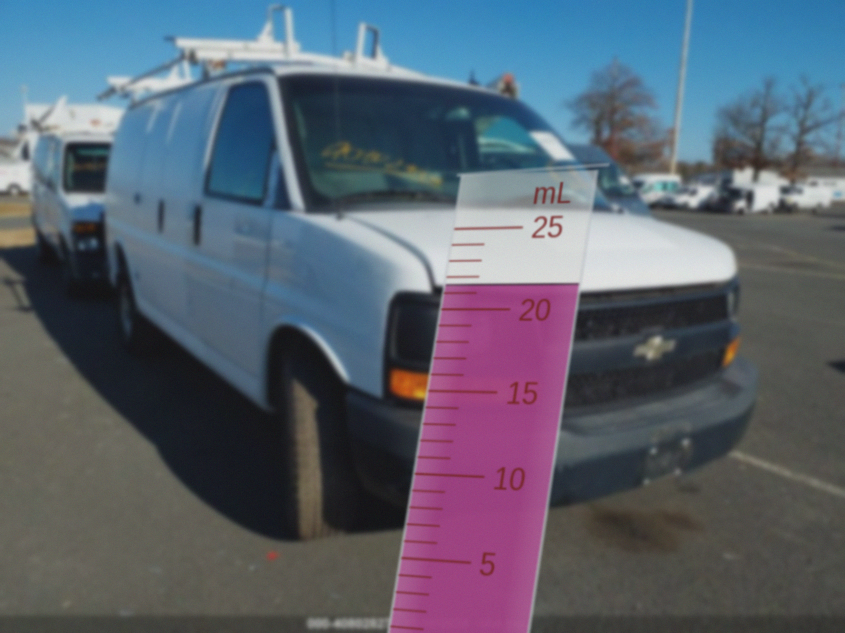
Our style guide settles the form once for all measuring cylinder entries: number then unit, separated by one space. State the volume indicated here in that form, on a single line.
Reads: 21.5 mL
